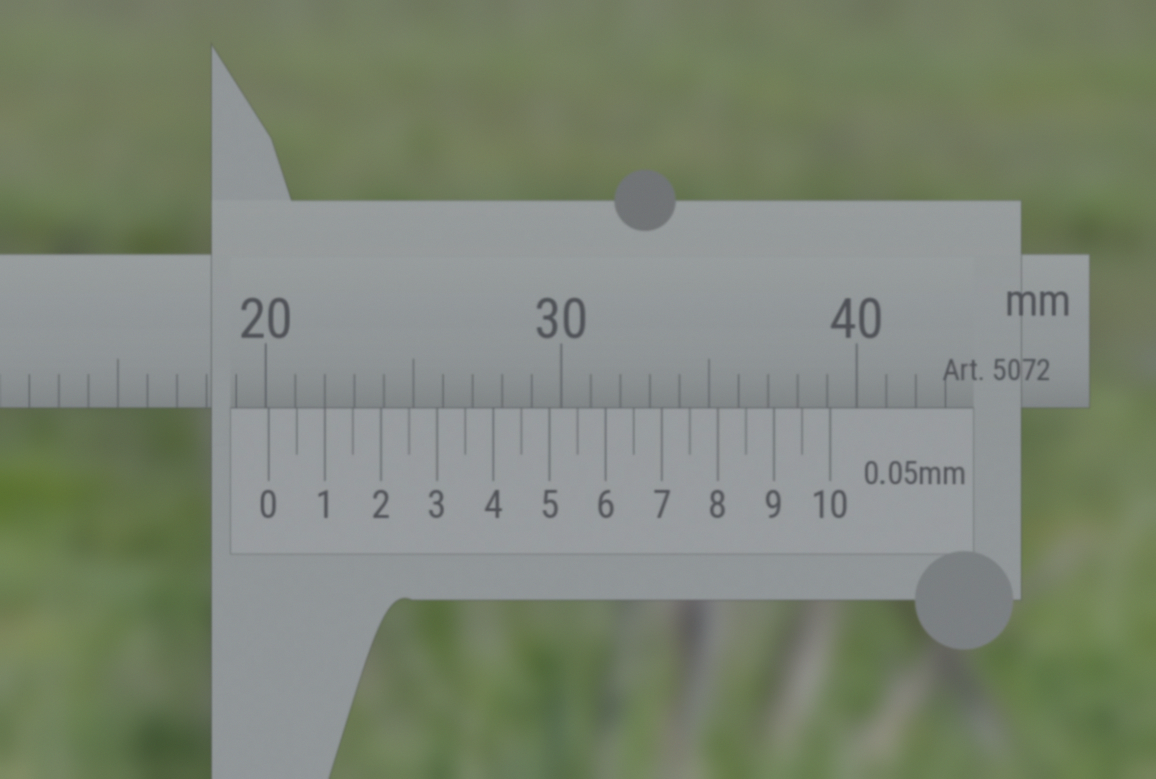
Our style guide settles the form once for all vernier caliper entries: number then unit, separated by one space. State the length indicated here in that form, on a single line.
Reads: 20.10 mm
